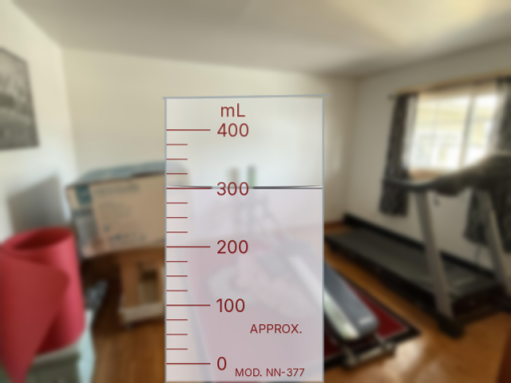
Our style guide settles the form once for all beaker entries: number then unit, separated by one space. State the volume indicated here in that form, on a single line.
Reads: 300 mL
